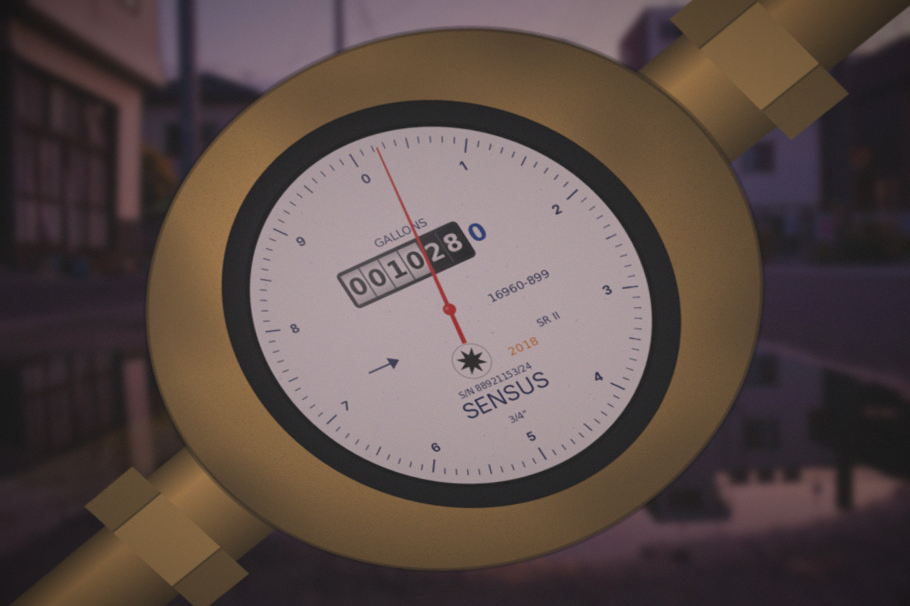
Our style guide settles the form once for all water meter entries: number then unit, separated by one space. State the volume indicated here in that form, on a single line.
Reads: 10280.2 gal
